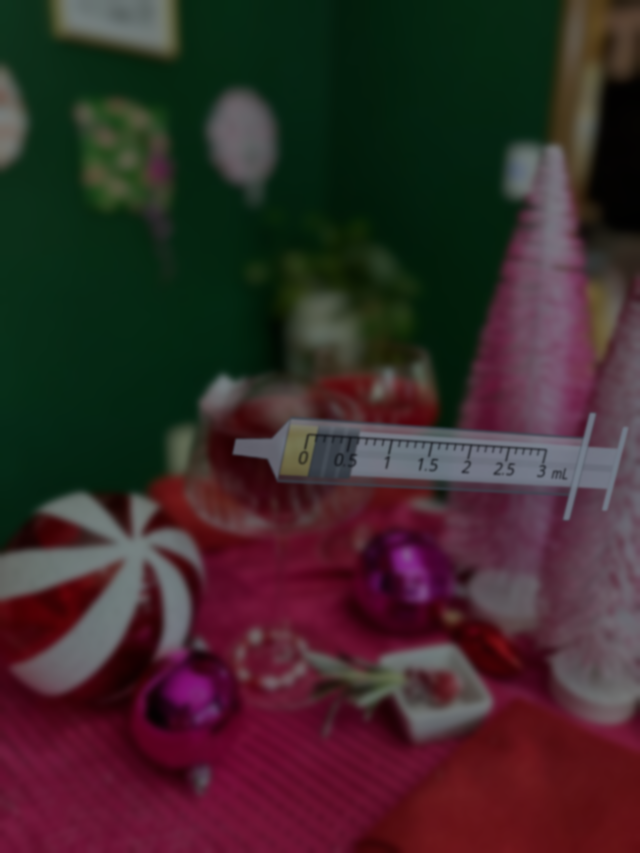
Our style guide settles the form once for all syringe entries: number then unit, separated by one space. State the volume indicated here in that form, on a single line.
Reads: 0.1 mL
